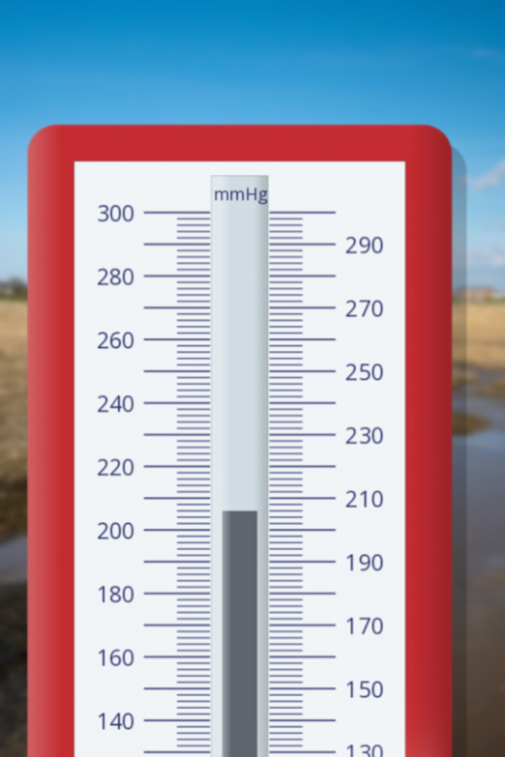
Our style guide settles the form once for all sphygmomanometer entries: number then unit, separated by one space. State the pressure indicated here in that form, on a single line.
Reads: 206 mmHg
